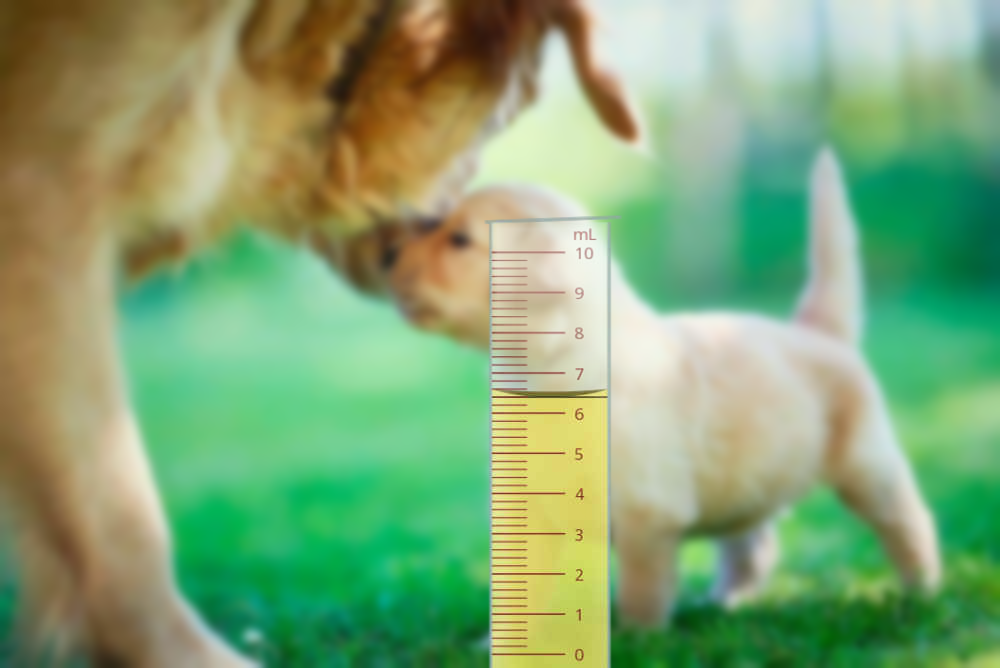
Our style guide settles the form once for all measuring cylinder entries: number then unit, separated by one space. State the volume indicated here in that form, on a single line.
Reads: 6.4 mL
